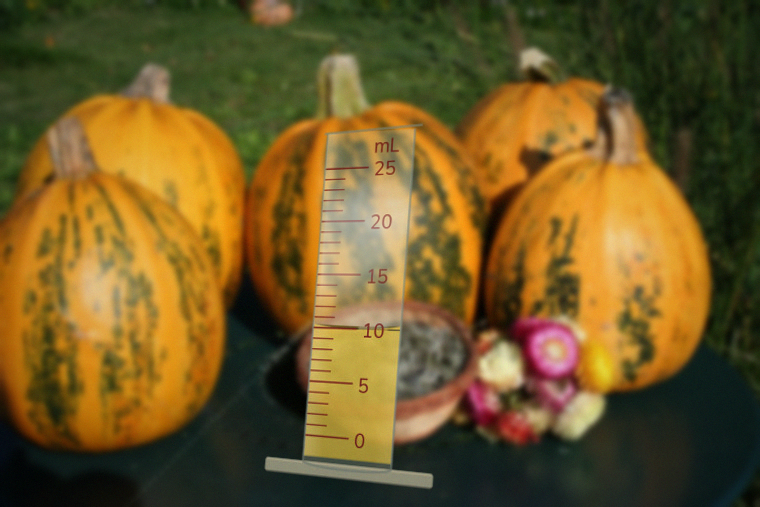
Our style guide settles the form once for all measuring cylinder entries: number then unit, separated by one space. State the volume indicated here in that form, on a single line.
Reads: 10 mL
